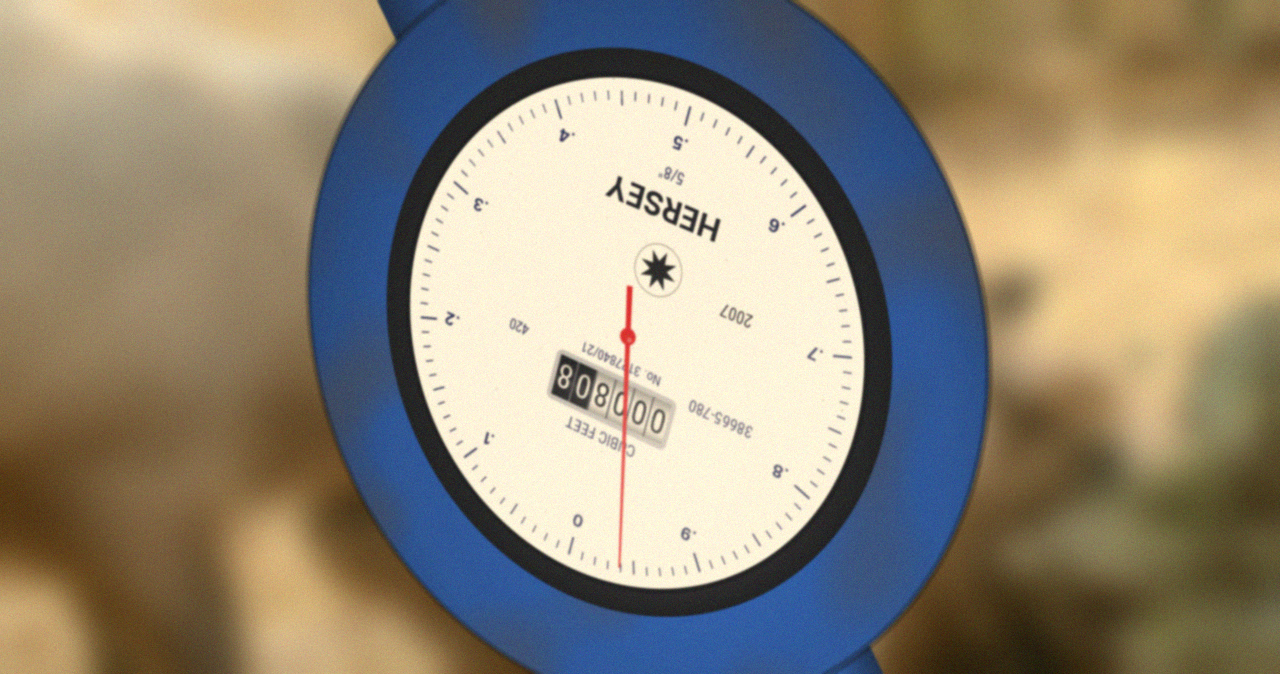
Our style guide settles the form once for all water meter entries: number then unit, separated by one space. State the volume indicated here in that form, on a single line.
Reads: 807.96 ft³
